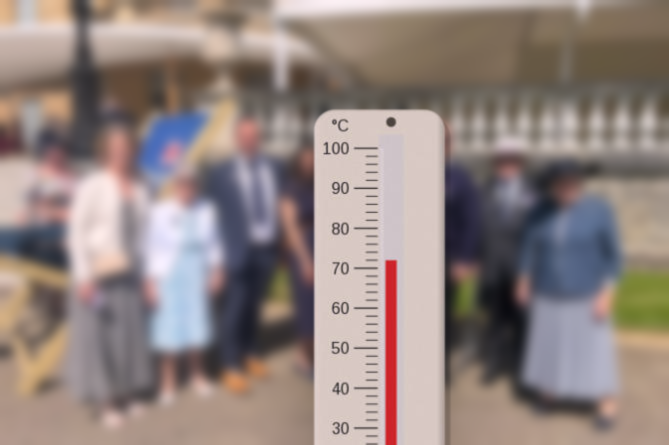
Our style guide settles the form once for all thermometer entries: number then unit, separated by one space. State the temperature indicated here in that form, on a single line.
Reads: 72 °C
